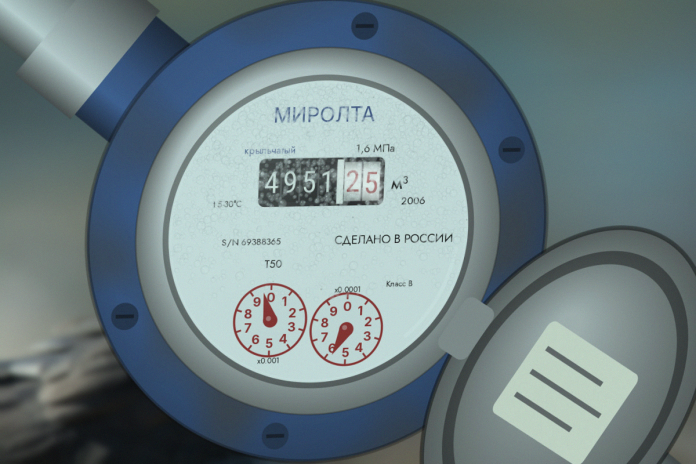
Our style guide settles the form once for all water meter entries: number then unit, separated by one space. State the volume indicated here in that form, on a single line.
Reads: 4951.2495 m³
